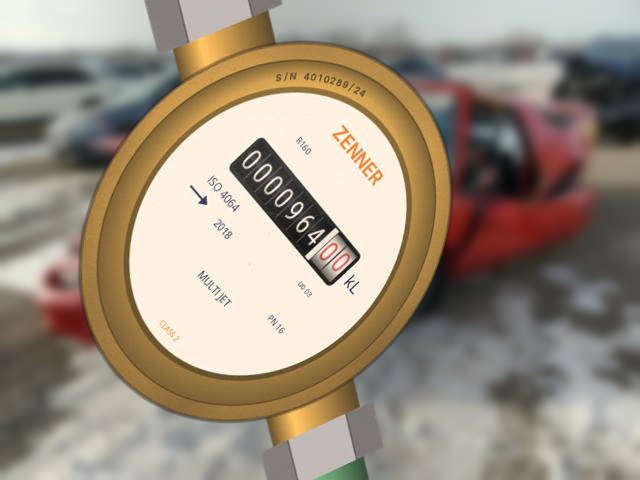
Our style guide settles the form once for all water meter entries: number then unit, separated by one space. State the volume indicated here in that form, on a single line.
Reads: 964.00 kL
